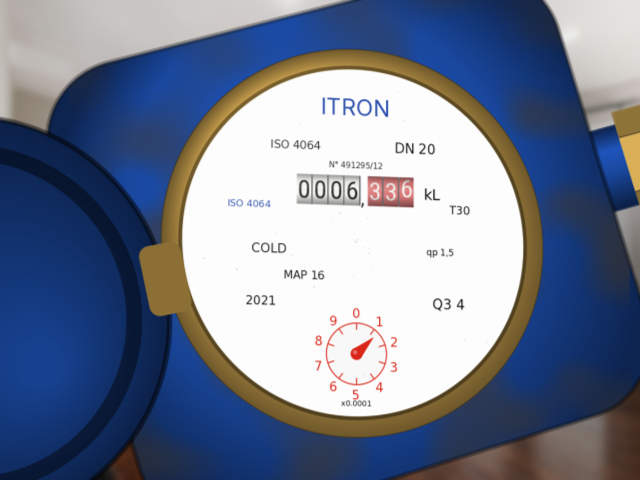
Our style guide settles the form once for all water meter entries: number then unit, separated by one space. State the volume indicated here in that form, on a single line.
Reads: 6.3361 kL
